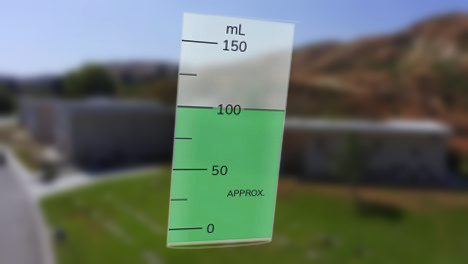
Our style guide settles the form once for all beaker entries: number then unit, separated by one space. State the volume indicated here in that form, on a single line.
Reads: 100 mL
